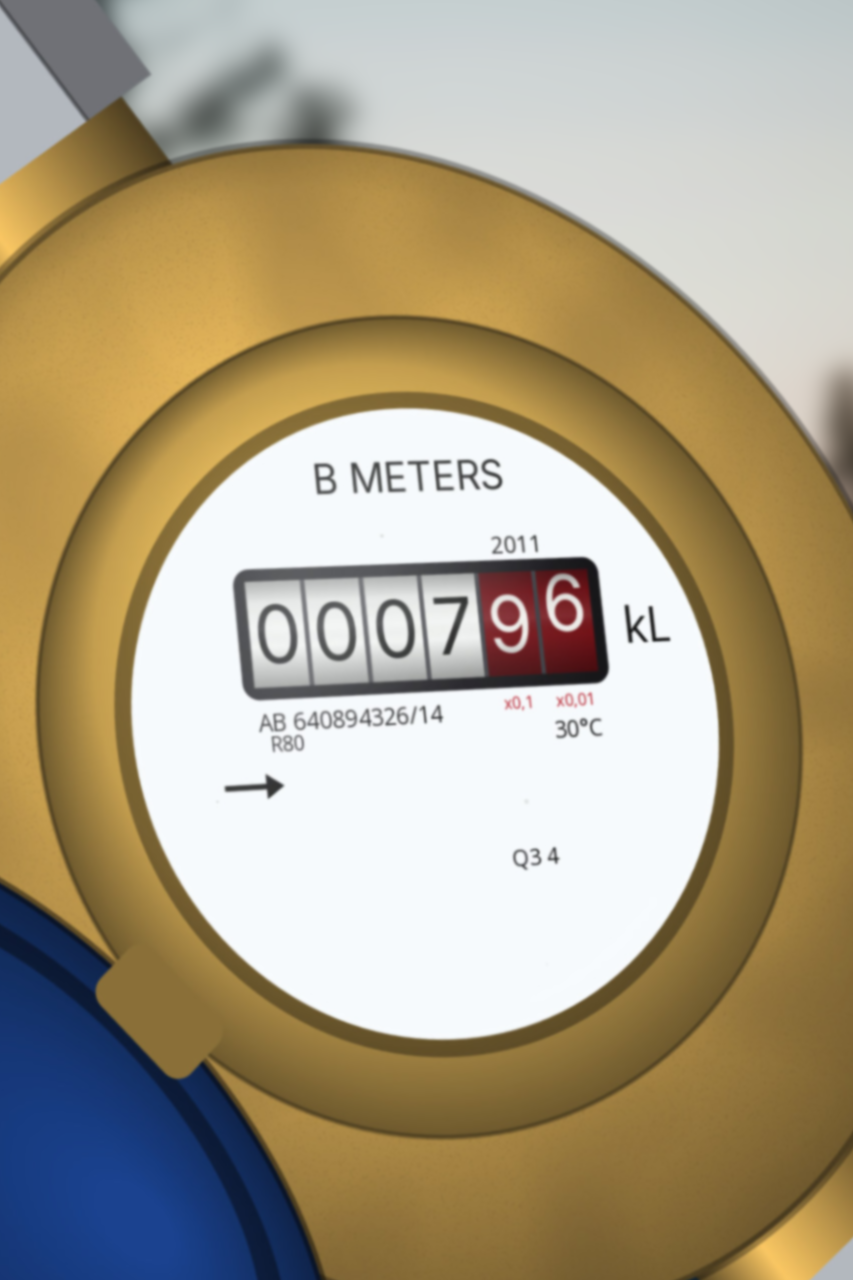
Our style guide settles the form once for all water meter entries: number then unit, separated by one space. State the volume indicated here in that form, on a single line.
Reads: 7.96 kL
